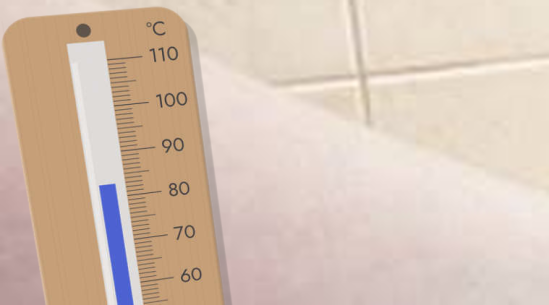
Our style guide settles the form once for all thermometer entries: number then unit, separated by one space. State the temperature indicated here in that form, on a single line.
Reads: 83 °C
